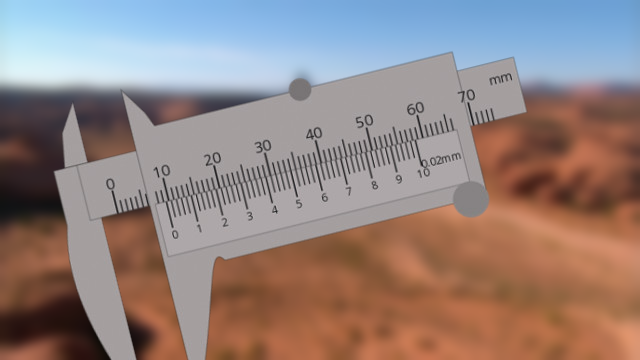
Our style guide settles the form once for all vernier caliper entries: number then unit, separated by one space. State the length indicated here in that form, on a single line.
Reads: 9.5 mm
